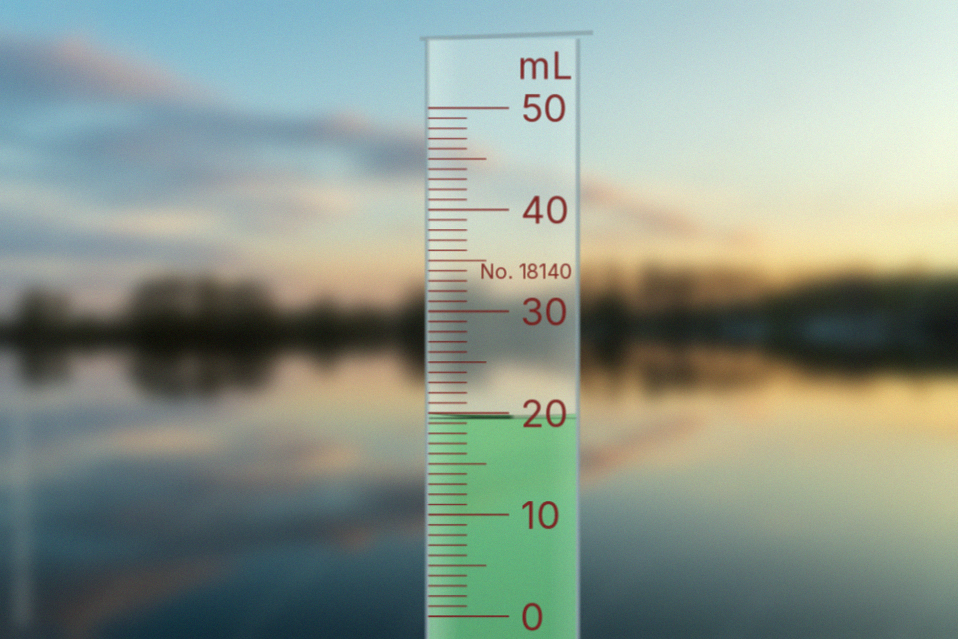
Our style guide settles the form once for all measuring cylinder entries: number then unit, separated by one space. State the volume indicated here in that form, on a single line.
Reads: 19.5 mL
